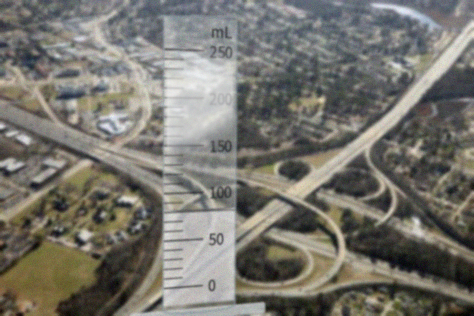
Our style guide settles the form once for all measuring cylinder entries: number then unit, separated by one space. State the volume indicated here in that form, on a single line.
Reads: 80 mL
